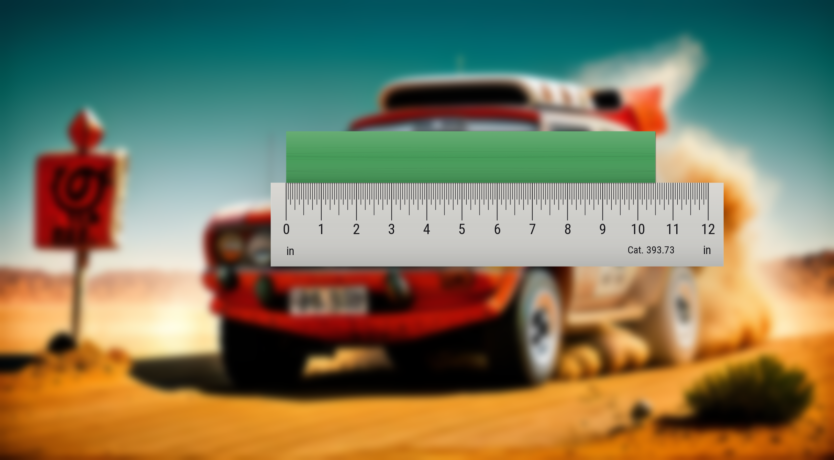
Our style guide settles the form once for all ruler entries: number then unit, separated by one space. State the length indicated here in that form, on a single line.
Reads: 10.5 in
